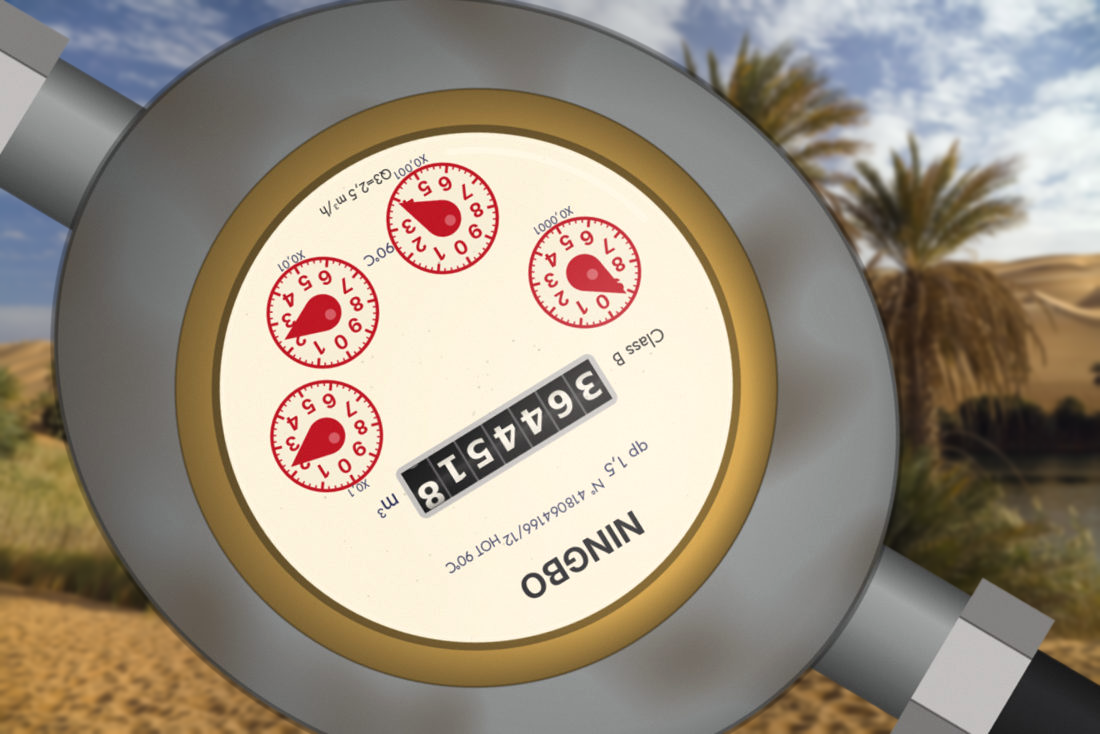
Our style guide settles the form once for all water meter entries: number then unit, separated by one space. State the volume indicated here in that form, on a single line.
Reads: 3644518.2239 m³
